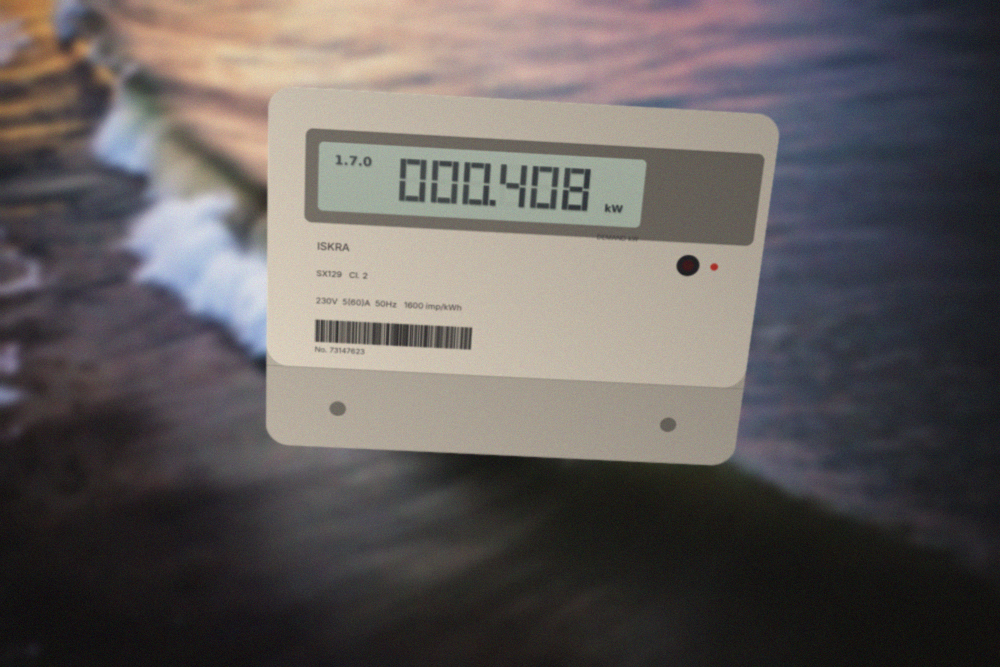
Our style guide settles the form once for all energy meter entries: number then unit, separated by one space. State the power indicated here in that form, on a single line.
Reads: 0.408 kW
